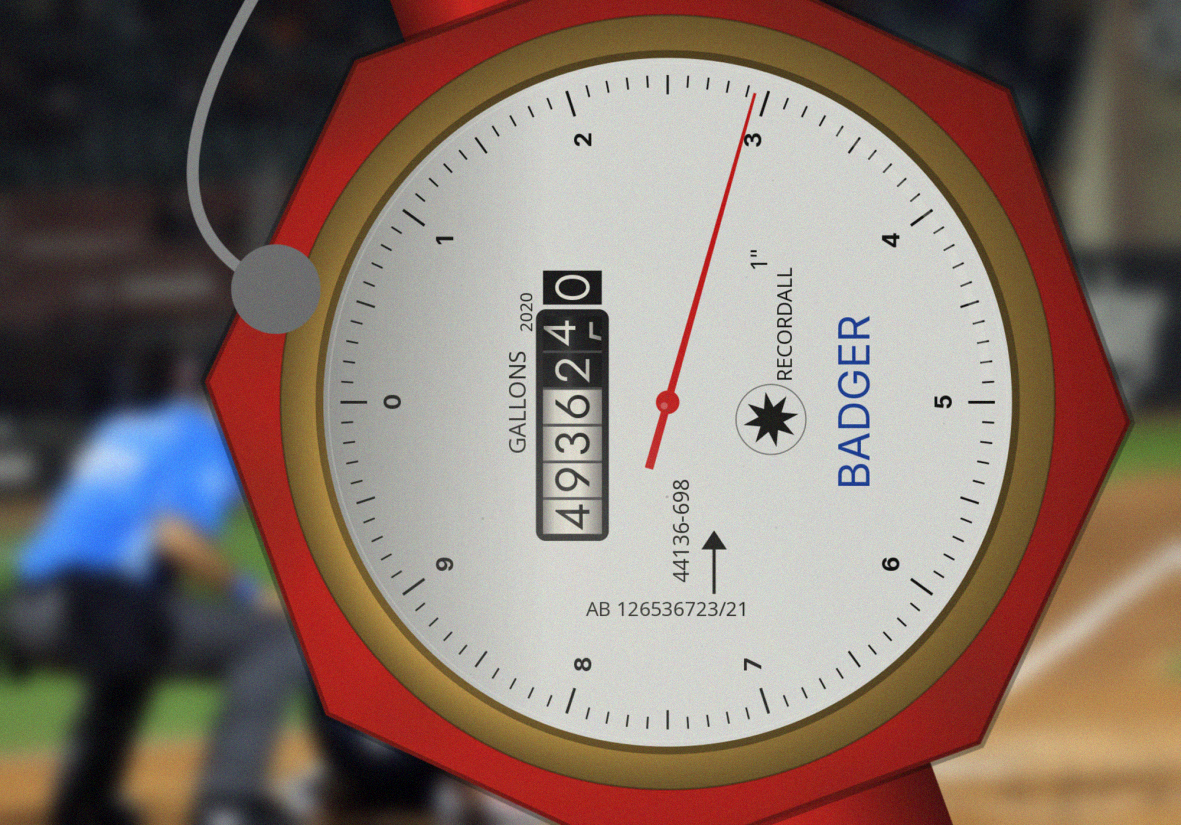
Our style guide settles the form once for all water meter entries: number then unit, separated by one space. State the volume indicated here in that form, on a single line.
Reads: 4936242.9 gal
